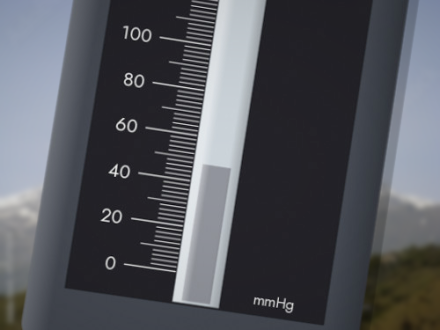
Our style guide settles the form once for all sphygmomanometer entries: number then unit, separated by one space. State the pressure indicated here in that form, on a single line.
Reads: 48 mmHg
